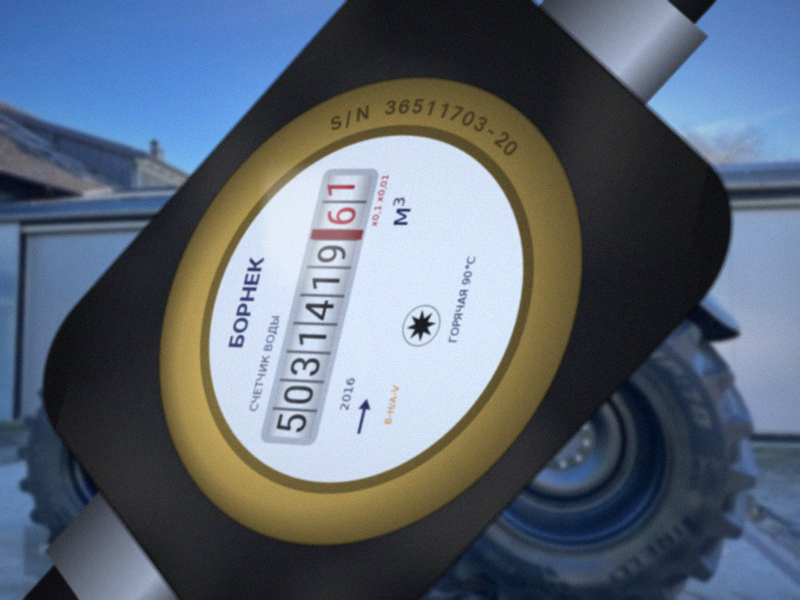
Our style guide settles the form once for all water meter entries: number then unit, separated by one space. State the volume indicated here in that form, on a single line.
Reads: 5031419.61 m³
